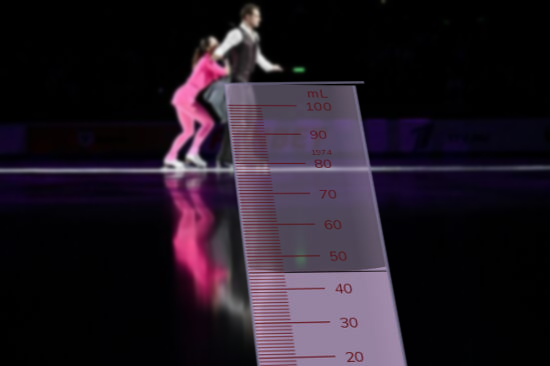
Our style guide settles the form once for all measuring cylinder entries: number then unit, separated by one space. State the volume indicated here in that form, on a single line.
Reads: 45 mL
